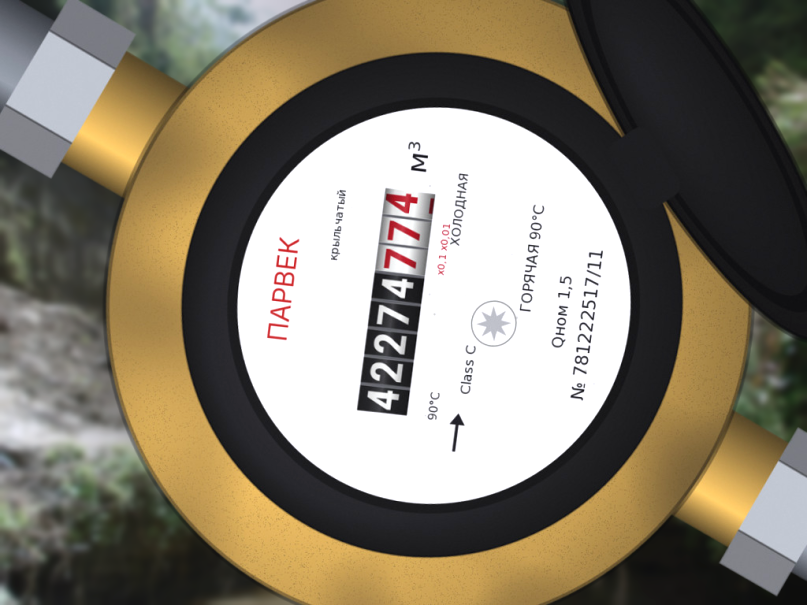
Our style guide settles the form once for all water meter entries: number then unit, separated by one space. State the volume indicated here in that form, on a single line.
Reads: 42274.774 m³
